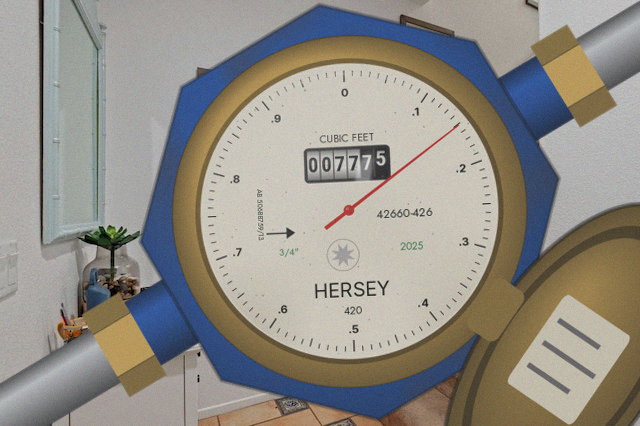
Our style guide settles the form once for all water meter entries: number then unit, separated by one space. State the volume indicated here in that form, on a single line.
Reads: 7775.15 ft³
